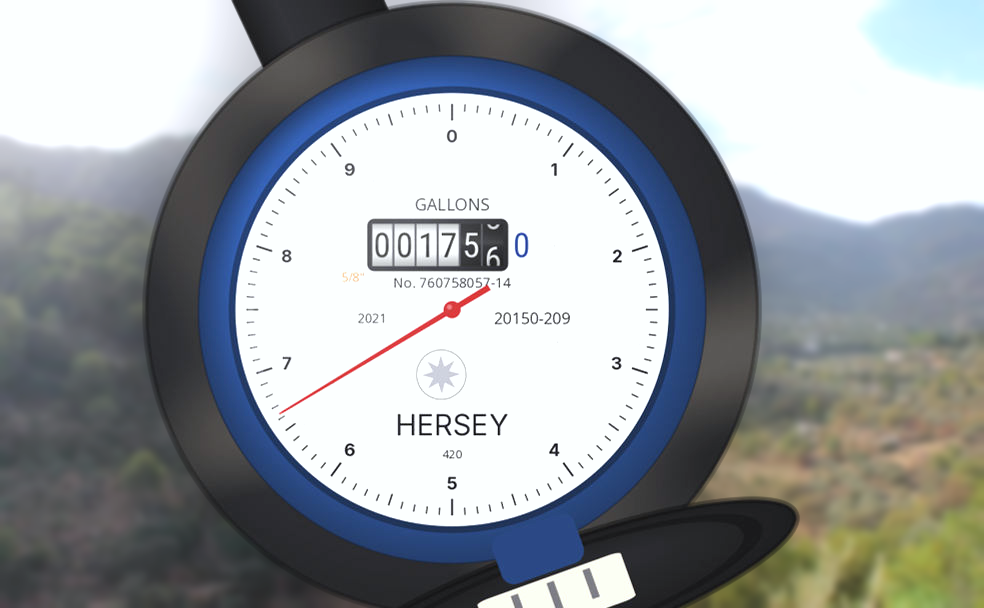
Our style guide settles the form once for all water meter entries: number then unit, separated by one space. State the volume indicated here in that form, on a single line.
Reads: 17556.6 gal
